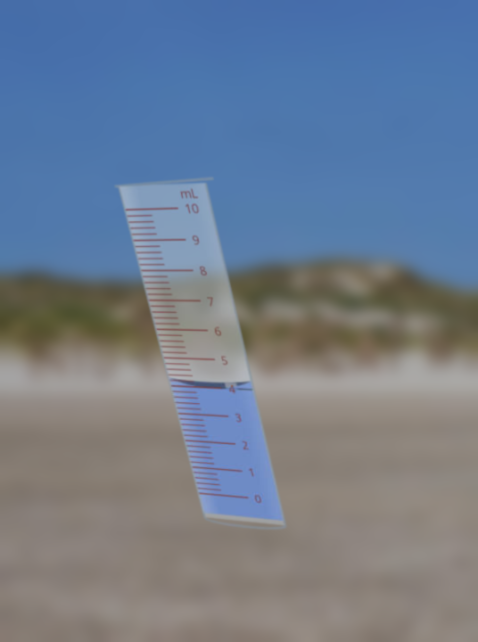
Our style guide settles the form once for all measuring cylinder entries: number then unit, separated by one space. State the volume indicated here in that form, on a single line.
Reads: 4 mL
